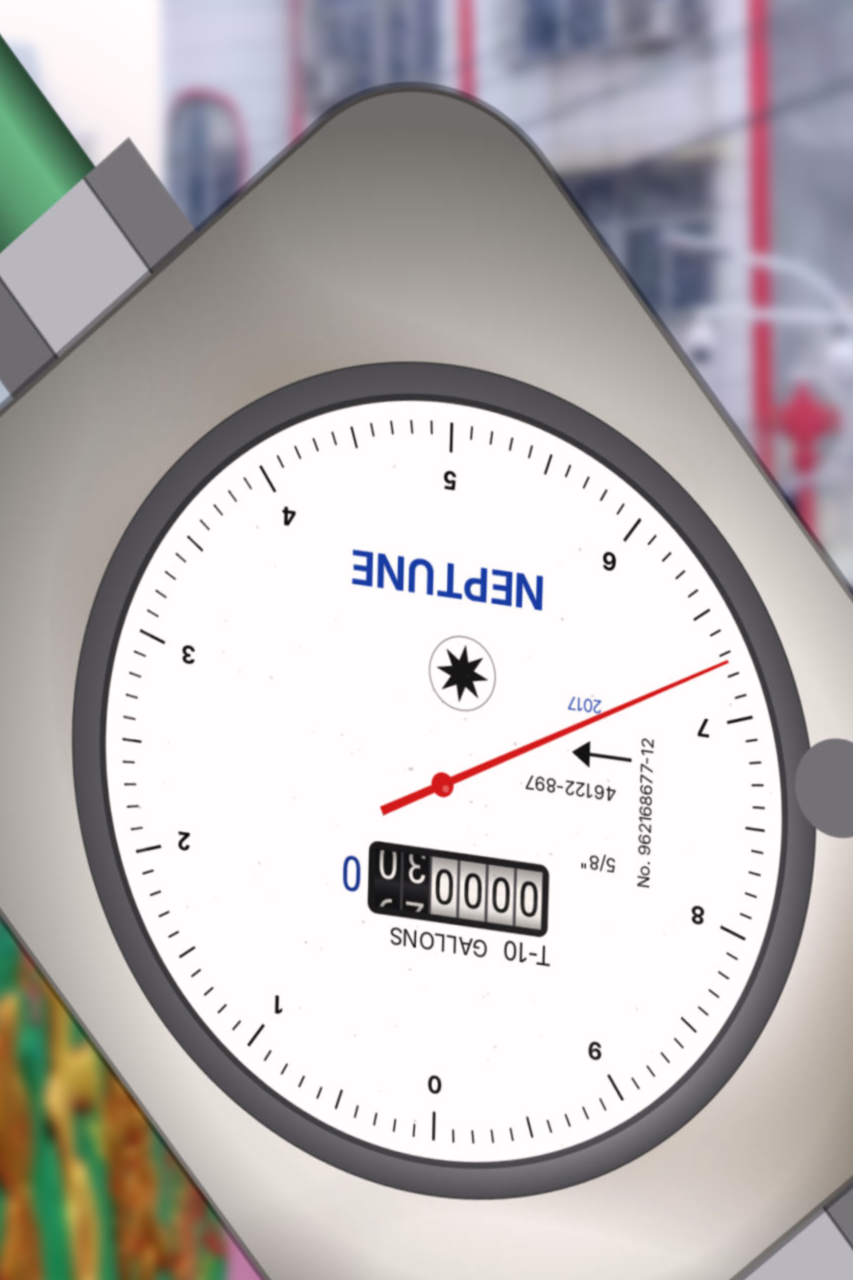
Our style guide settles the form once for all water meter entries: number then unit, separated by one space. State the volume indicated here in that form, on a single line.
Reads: 296.7 gal
